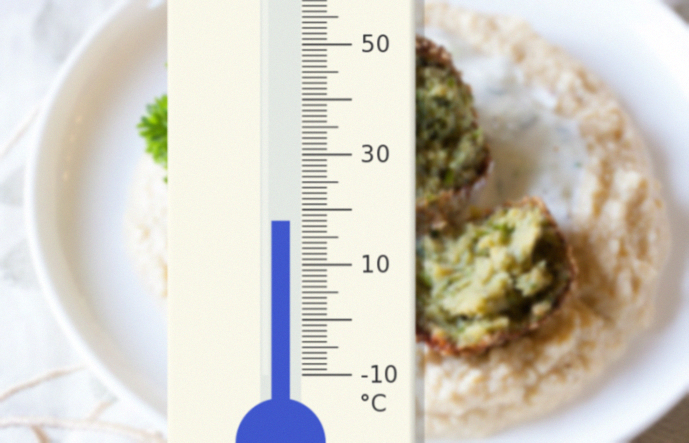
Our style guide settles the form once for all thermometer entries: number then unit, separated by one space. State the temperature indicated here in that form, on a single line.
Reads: 18 °C
